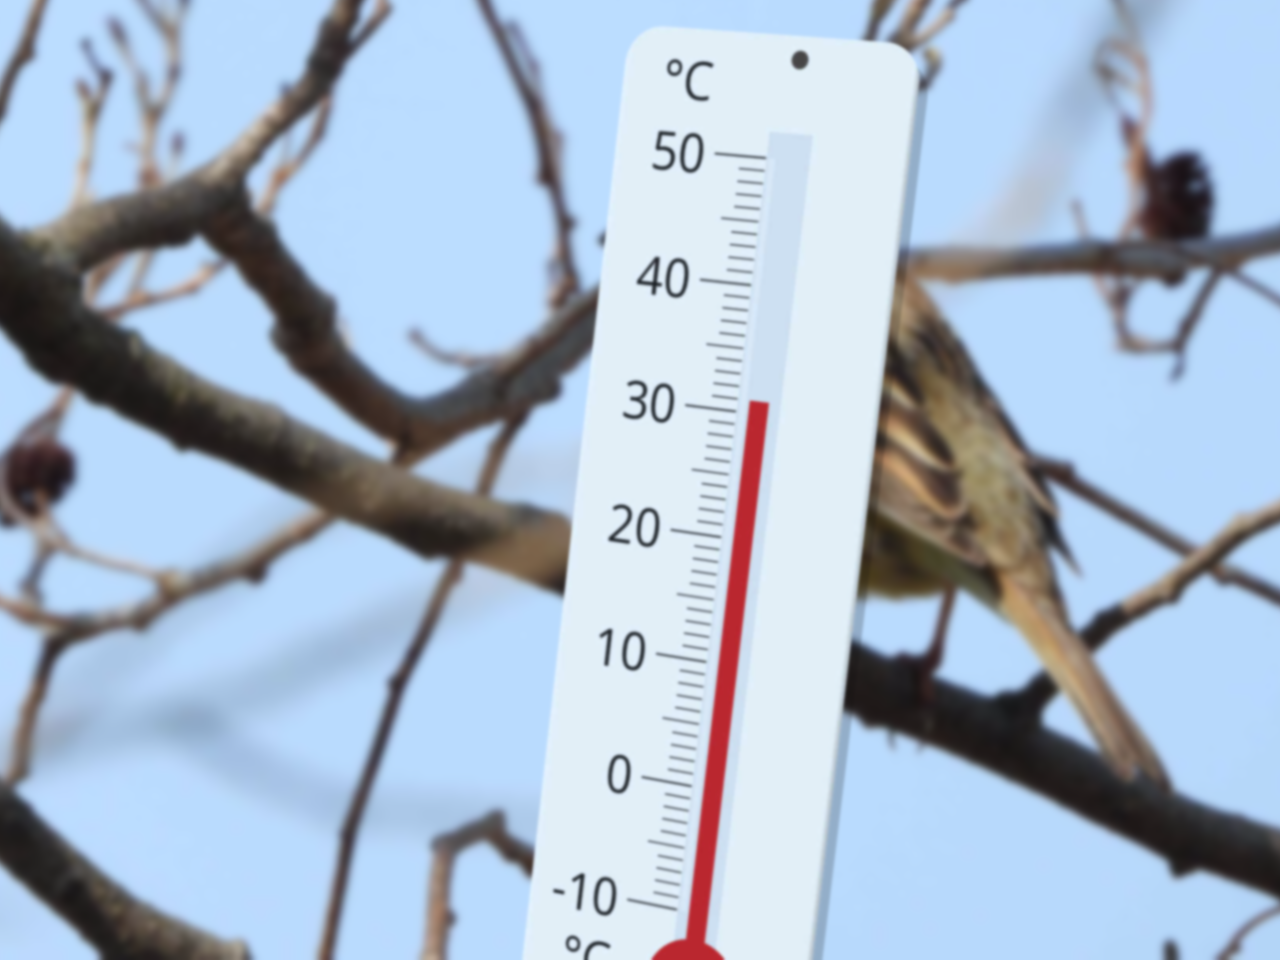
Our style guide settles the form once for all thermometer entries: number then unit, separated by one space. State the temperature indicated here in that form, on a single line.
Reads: 31 °C
